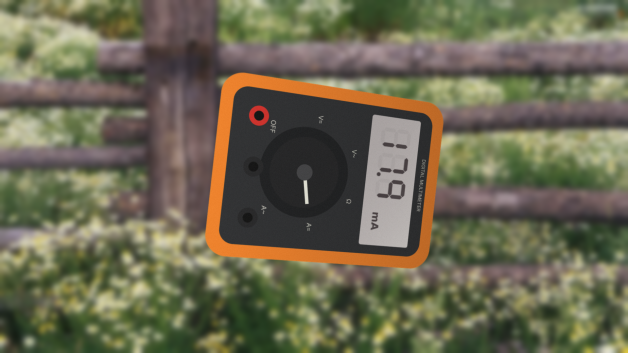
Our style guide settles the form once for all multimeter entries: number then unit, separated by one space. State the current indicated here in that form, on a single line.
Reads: 17.9 mA
